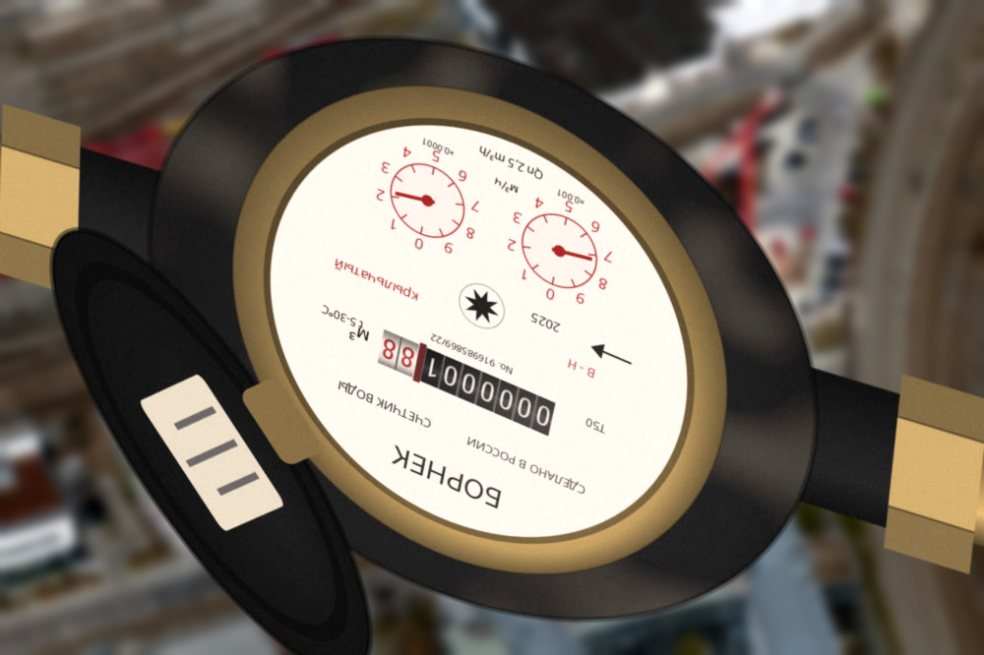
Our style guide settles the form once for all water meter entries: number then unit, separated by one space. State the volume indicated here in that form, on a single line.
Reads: 1.8872 m³
